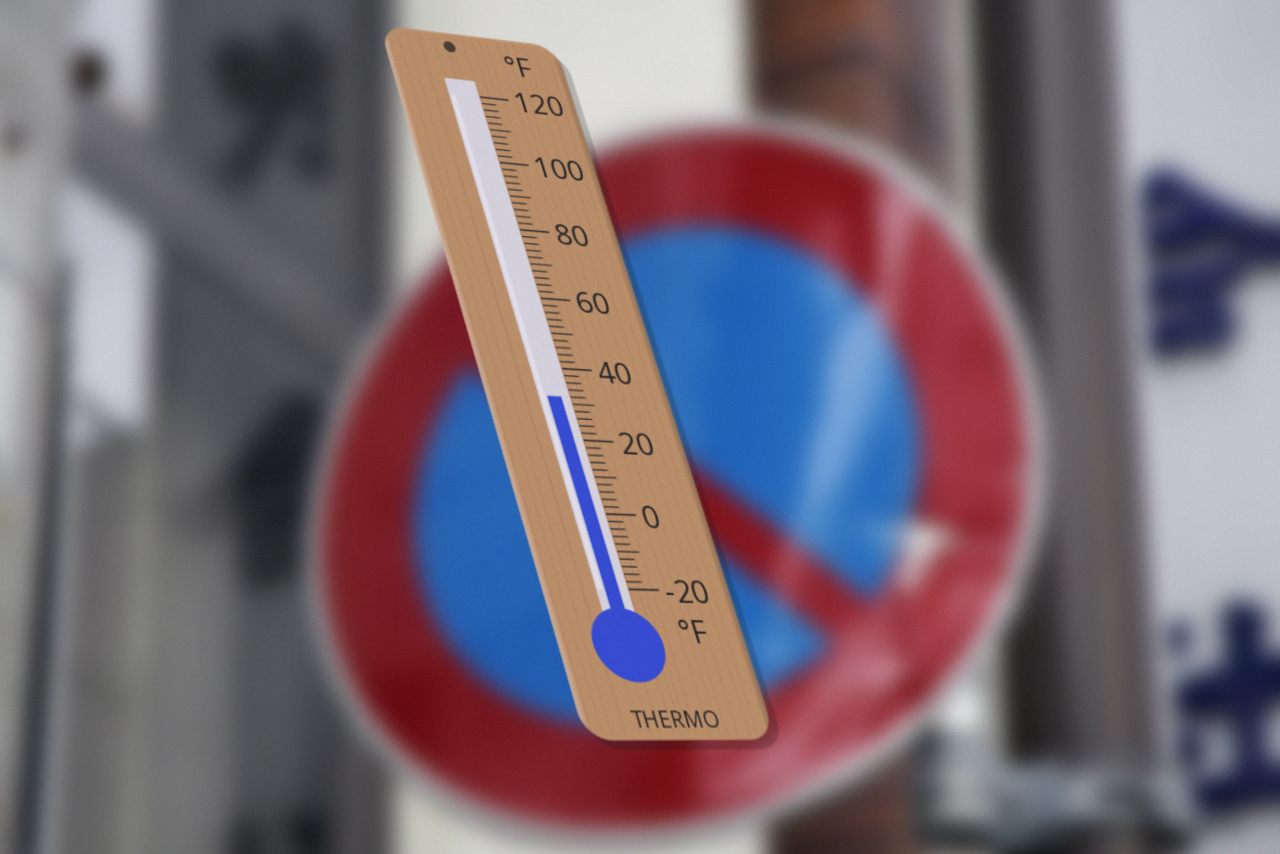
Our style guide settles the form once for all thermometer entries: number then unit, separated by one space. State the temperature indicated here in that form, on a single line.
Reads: 32 °F
